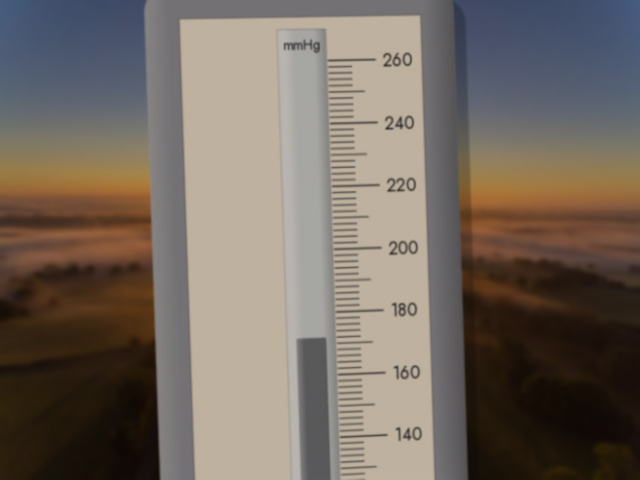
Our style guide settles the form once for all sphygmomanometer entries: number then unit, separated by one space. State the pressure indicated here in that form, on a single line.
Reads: 172 mmHg
